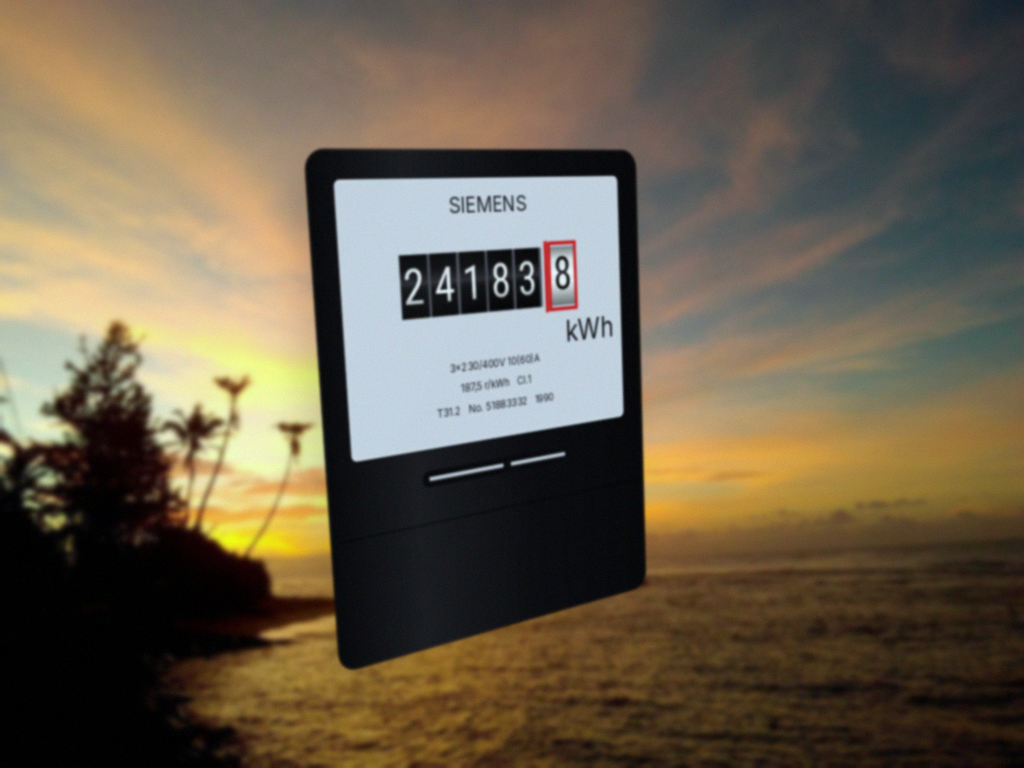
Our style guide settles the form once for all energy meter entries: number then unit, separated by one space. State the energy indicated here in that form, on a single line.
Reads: 24183.8 kWh
